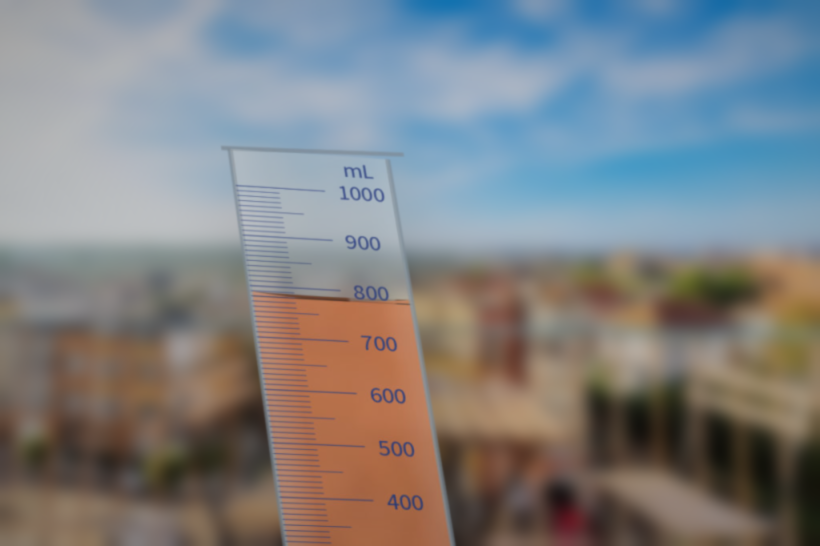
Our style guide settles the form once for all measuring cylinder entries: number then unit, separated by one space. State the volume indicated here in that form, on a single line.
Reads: 780 mL
